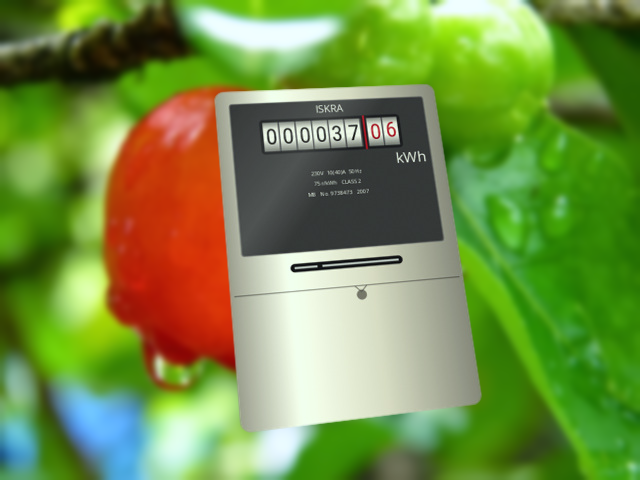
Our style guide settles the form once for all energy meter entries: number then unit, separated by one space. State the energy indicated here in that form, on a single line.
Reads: 37.06 kWh
